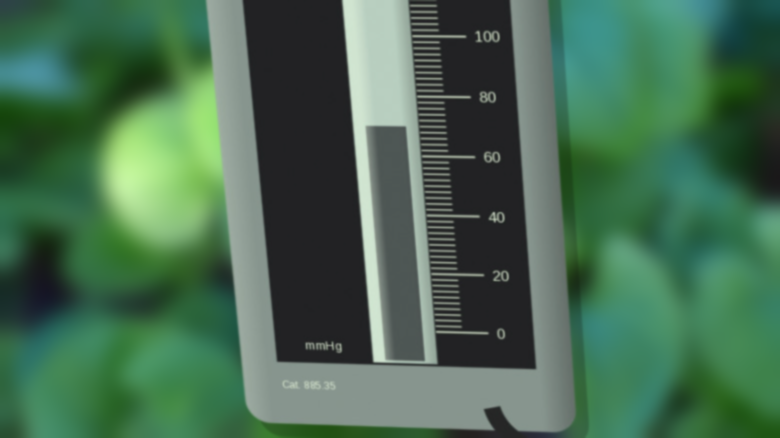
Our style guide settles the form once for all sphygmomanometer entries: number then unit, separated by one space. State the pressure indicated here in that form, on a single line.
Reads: 70 mmHg
